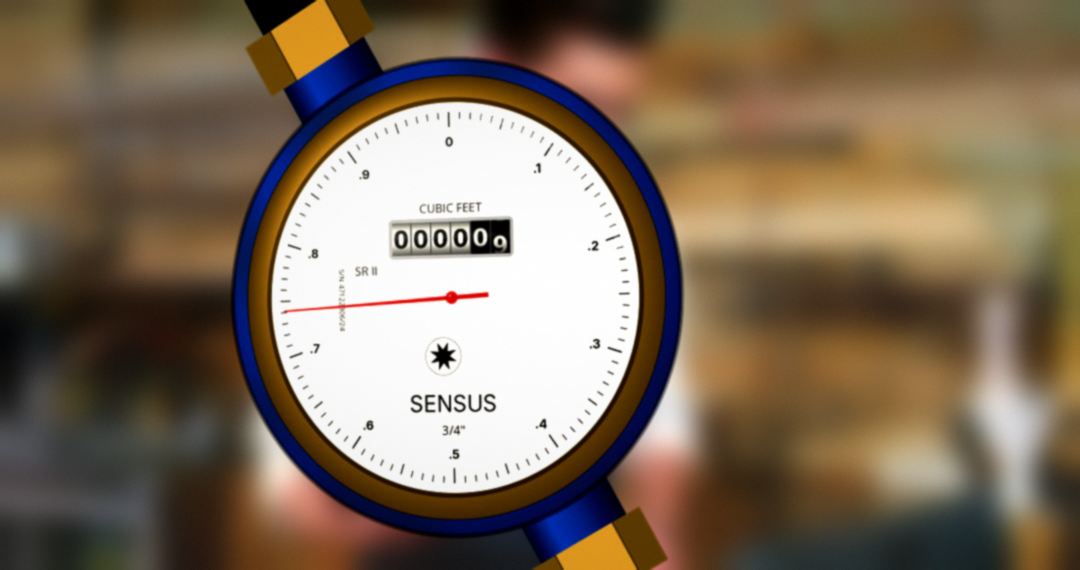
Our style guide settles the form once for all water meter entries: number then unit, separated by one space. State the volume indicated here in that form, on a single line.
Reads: 8.74 ft³
